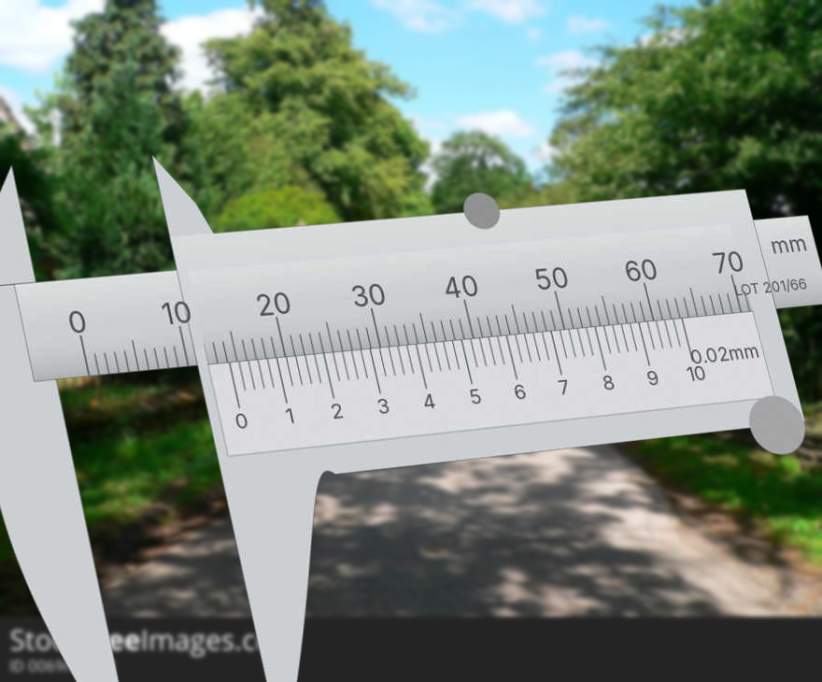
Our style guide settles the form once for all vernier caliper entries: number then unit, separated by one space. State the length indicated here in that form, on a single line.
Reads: 14.2 mm
